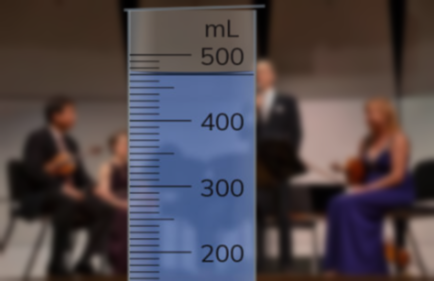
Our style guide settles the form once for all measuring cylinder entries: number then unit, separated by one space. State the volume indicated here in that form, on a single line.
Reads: 470 mL
